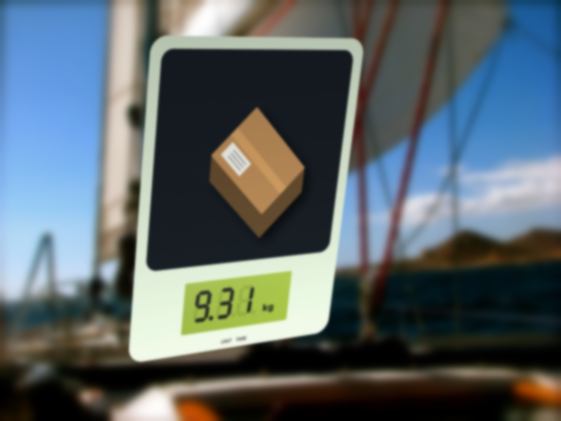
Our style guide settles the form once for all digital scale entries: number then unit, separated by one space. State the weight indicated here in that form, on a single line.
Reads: 9.31 kg
